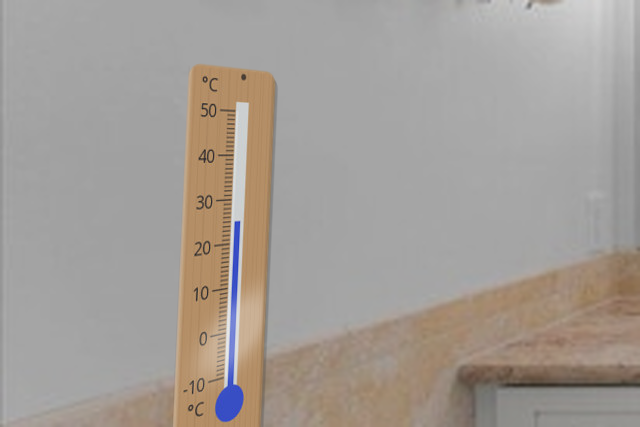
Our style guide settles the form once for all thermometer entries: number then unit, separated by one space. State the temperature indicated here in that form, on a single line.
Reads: 25 °C
